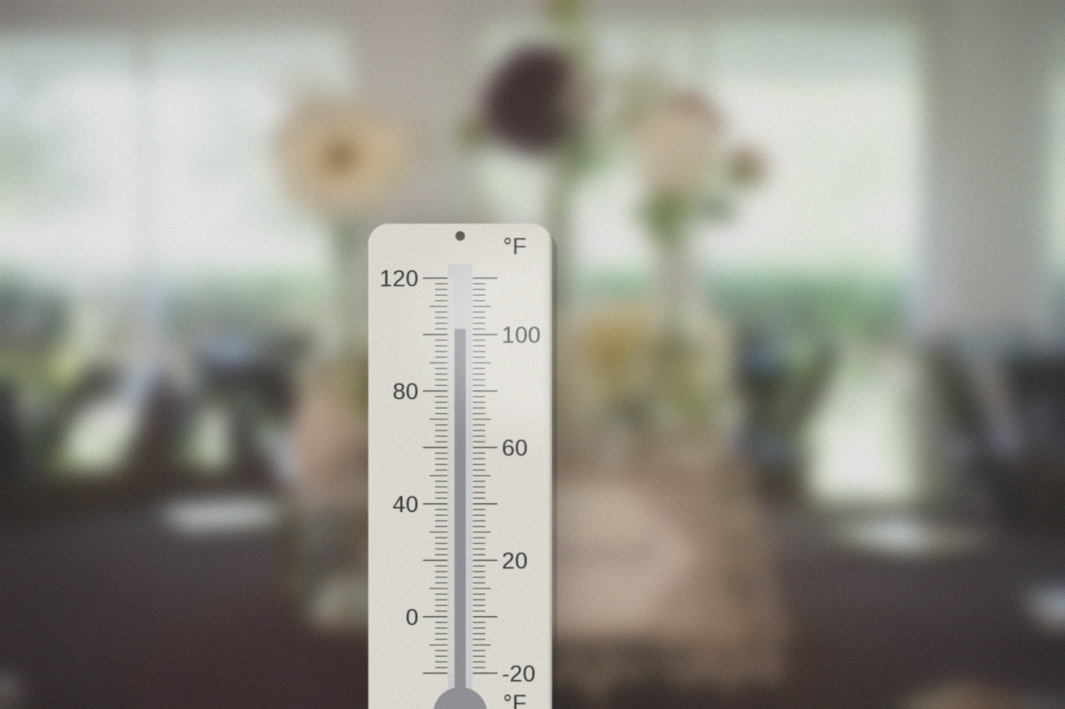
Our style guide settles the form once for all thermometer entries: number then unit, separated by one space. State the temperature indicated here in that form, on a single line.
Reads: 102 °F
